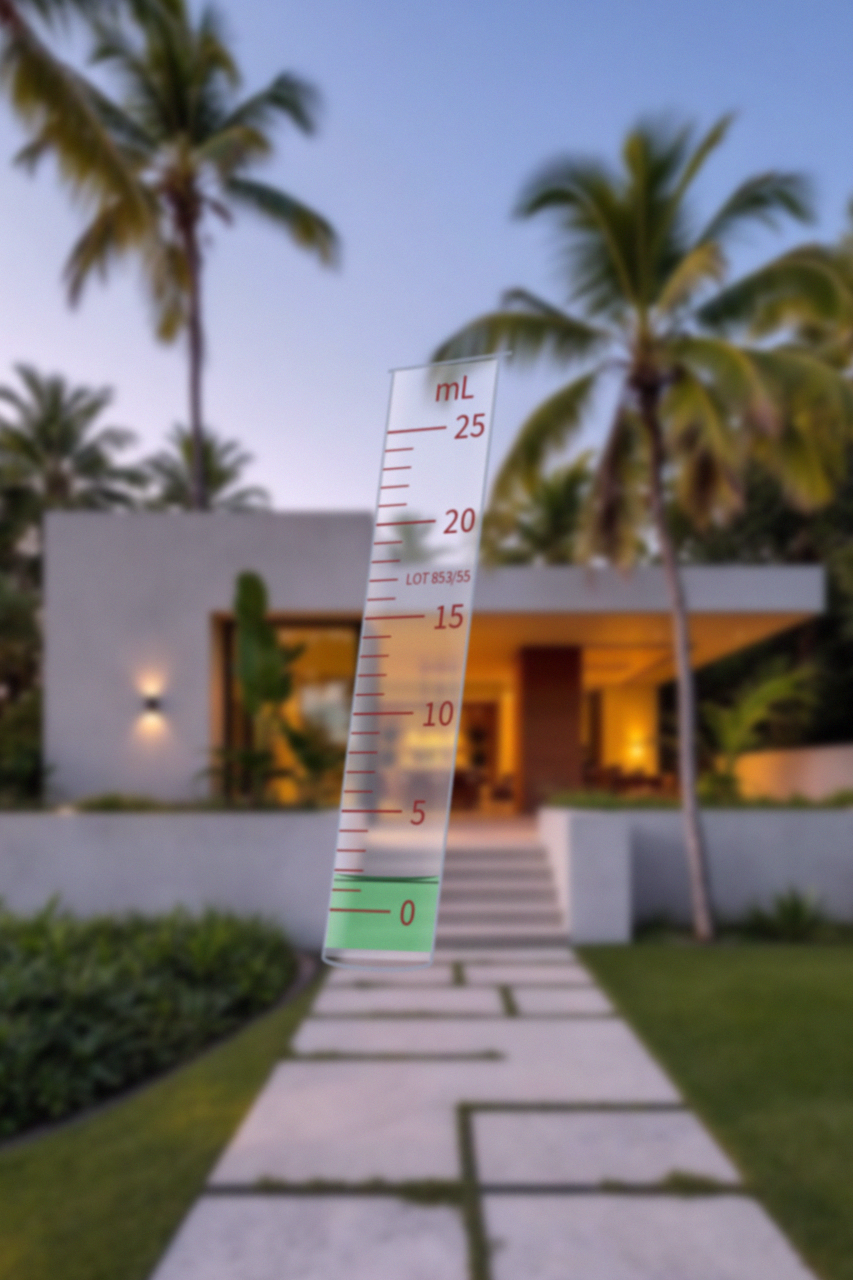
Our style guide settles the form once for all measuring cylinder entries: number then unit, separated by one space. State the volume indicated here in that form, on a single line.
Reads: 1.5 mL
